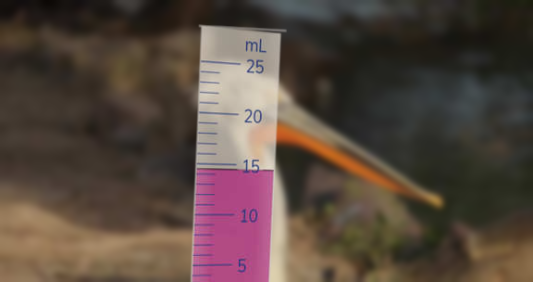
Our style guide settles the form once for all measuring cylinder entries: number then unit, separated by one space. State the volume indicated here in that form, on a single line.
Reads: 14.5 mL
